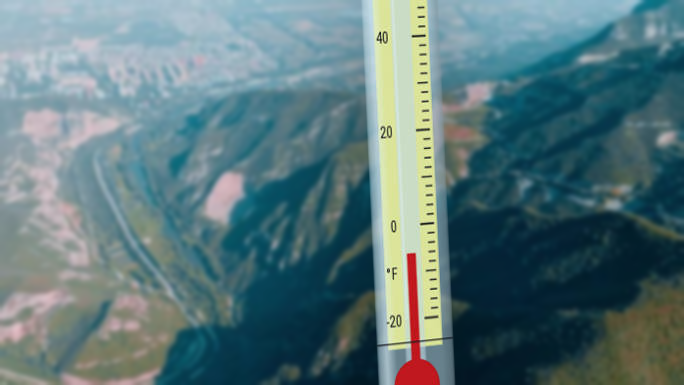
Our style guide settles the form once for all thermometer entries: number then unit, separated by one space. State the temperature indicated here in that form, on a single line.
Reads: -6 °F
